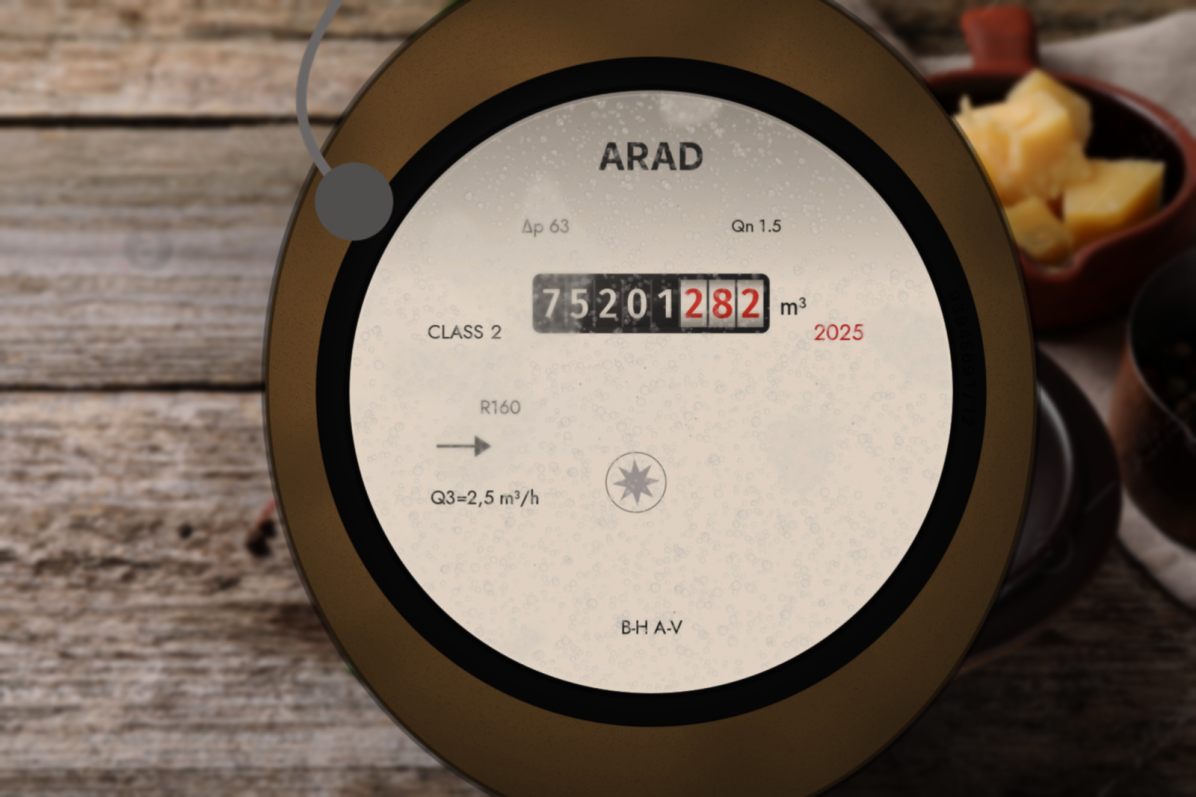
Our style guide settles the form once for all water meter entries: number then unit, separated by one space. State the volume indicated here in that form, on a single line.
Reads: 75201.282 m³
